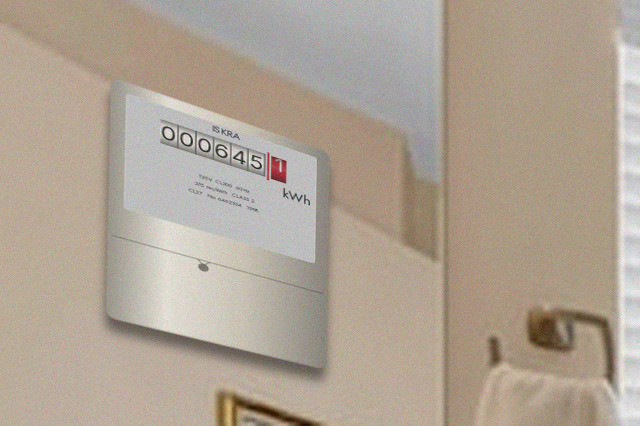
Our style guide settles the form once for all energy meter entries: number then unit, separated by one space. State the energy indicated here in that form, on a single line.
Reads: 645.1 kWh
